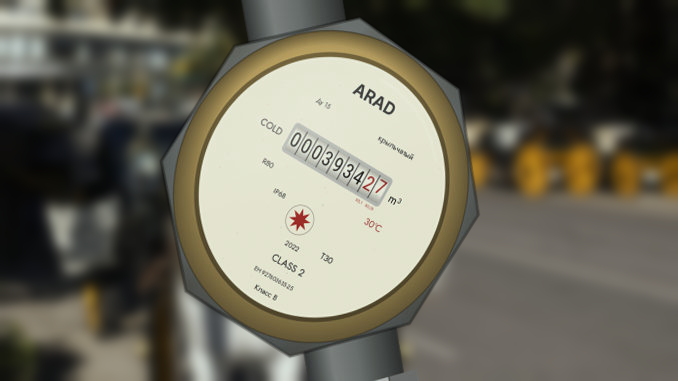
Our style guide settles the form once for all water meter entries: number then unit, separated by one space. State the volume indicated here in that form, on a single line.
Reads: 3934.27 m³
